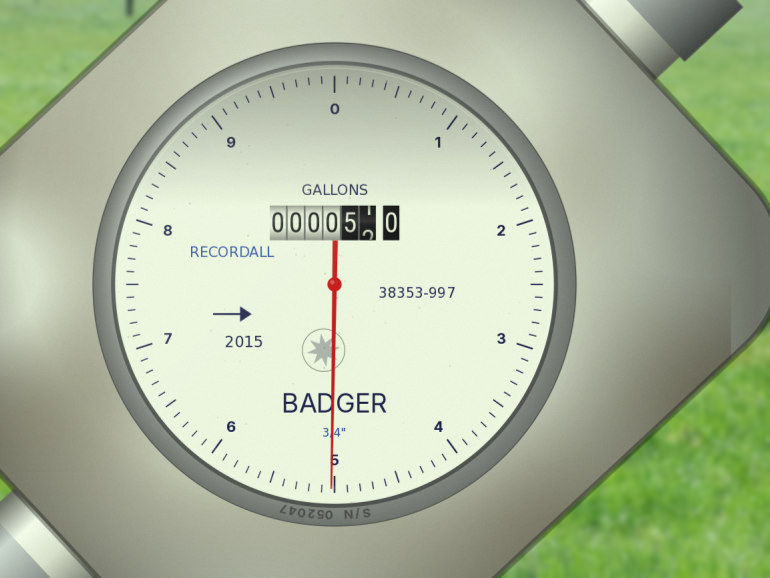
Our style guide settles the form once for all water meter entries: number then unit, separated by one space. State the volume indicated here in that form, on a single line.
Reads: 515.0 gal
